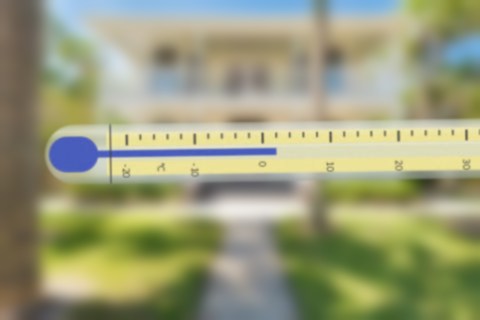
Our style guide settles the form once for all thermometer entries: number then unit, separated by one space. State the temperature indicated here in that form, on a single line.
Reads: 2 °C
